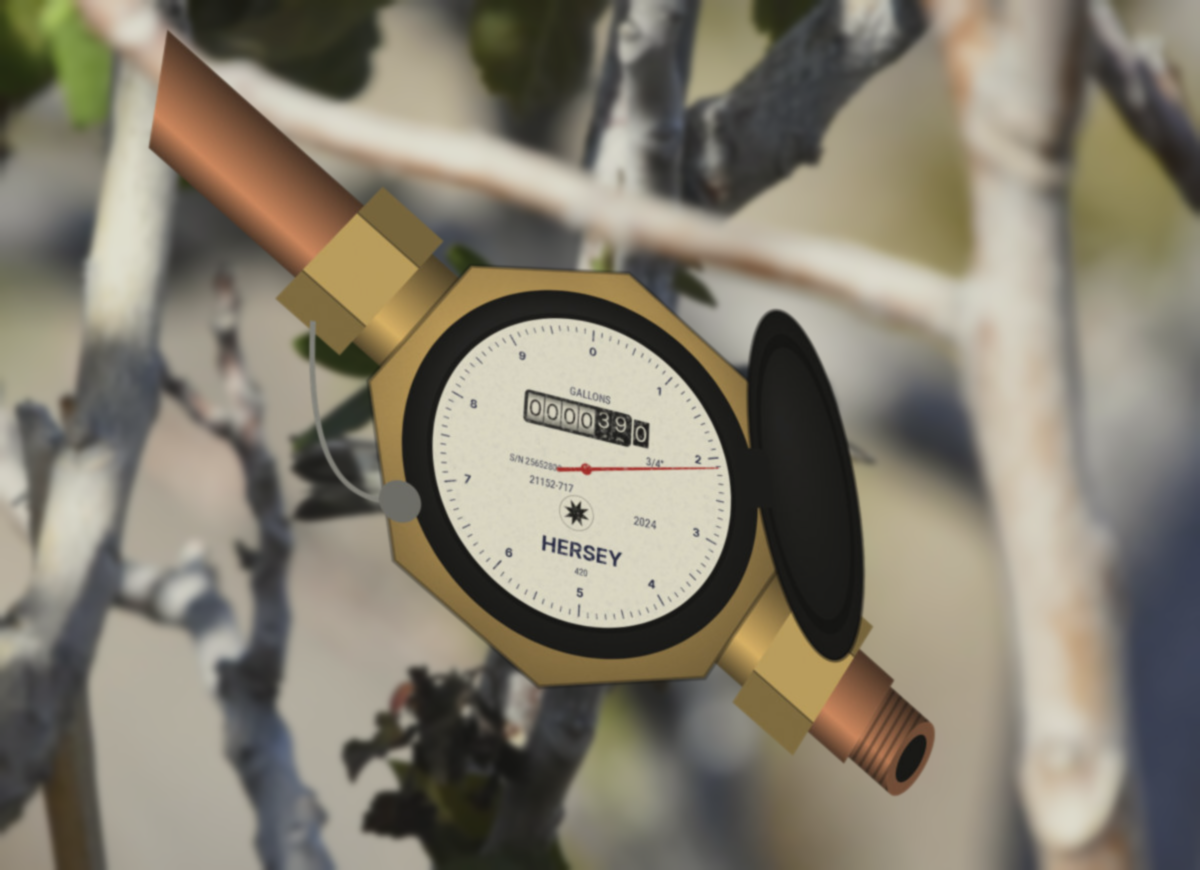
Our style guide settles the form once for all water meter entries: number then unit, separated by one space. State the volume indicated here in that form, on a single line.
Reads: 392.1 gal
